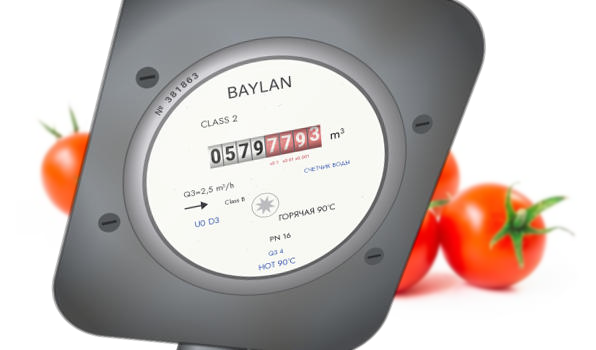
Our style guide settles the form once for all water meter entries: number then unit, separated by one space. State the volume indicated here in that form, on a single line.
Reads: 579.7793 m³
